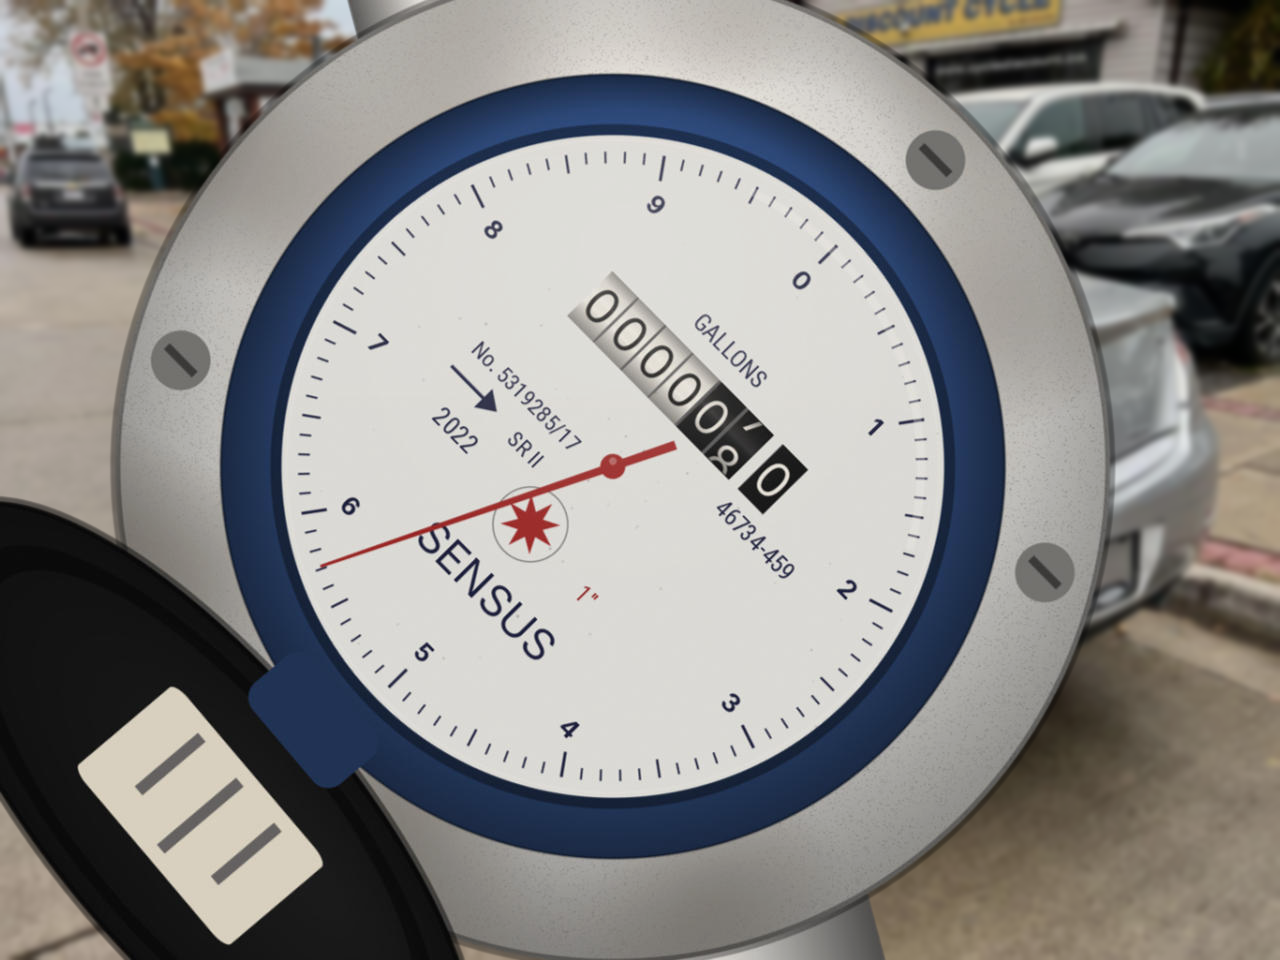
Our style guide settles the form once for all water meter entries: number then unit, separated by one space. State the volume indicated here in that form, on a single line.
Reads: 75.7 gal
